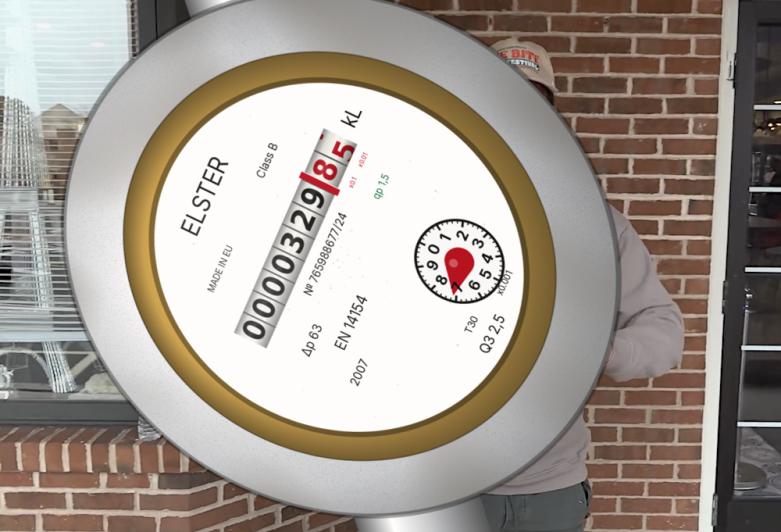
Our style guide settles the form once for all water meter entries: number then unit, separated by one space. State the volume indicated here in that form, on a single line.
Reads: 329.847 kL
